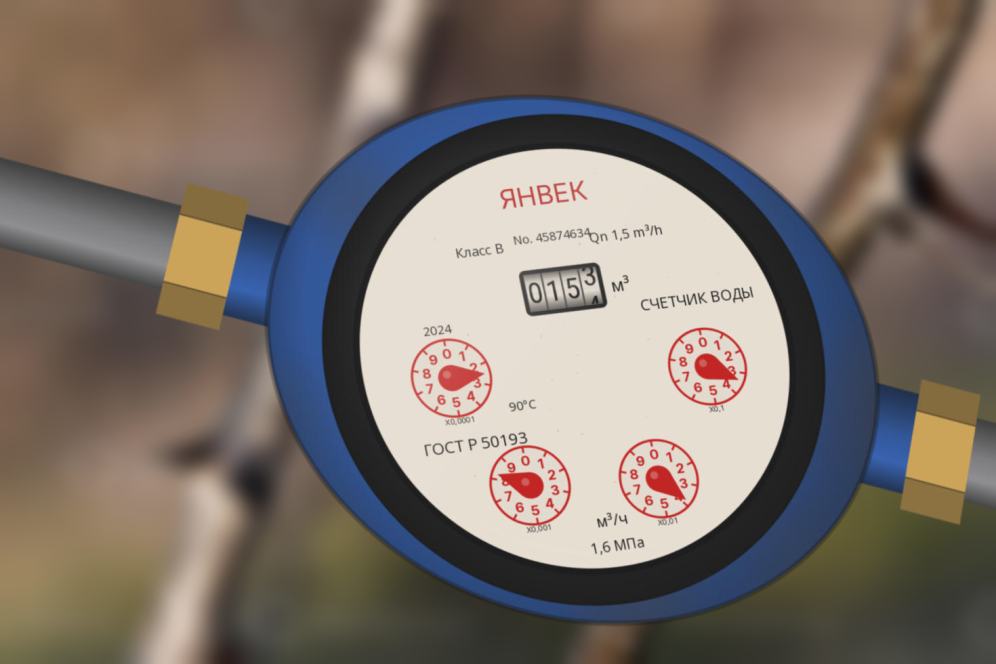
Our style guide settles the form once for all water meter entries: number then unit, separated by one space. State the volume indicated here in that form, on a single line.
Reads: 153.3382 m³
